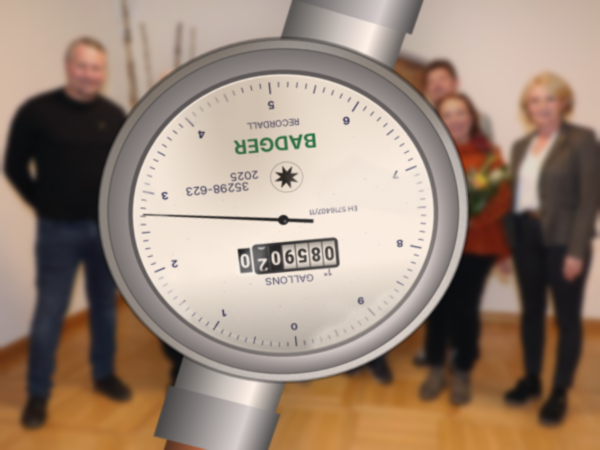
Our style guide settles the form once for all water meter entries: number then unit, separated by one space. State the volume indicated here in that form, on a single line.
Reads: 859022.7 gal
